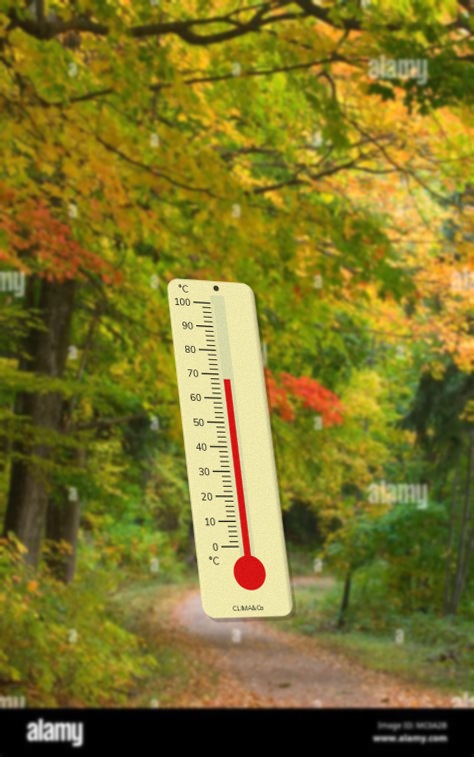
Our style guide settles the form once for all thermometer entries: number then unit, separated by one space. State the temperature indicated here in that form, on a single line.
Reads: 68 °C
